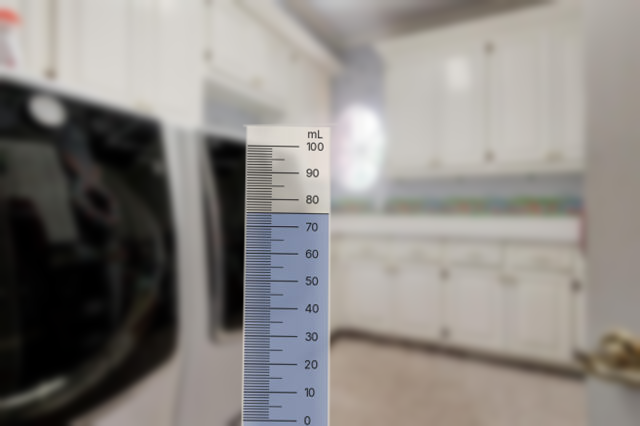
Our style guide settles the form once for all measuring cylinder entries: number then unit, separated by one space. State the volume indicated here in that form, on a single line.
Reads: 75 mL
